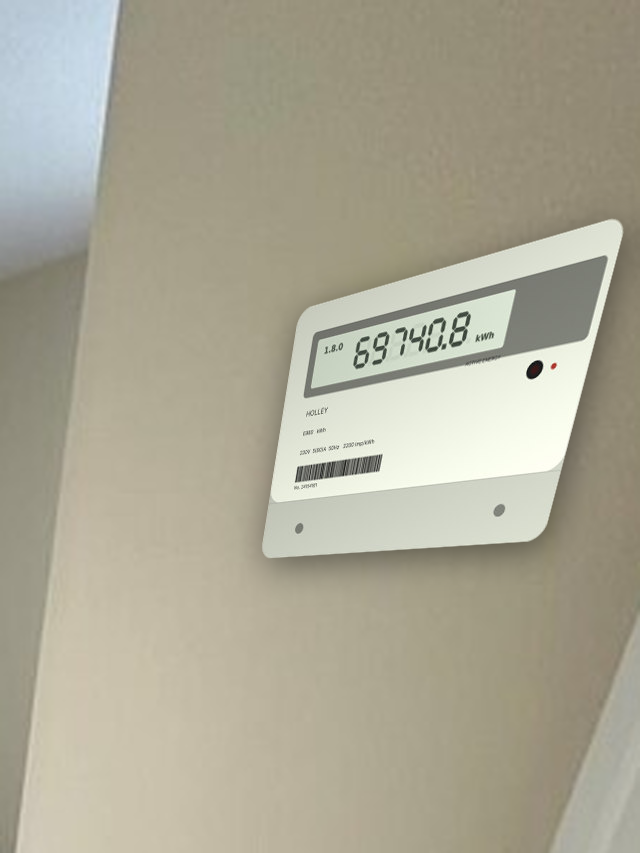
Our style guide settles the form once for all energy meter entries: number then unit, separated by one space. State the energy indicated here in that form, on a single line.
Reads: 69740.8 kWh
